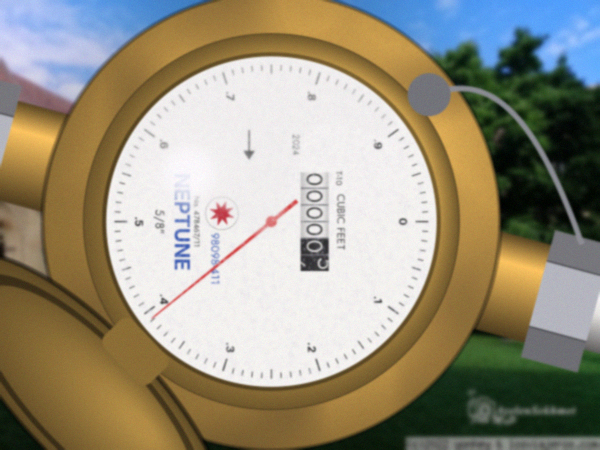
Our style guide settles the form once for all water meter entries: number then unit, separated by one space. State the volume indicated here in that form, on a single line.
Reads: 5.39 ft³
